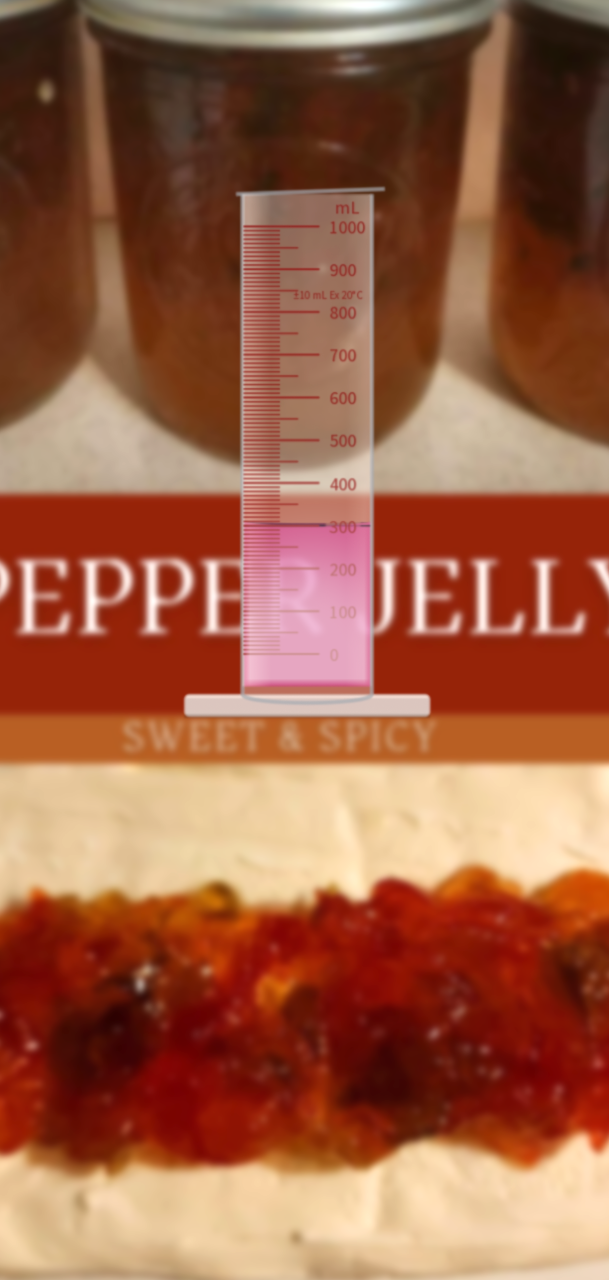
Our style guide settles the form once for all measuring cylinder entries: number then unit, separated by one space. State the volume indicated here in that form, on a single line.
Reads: 300 mL
